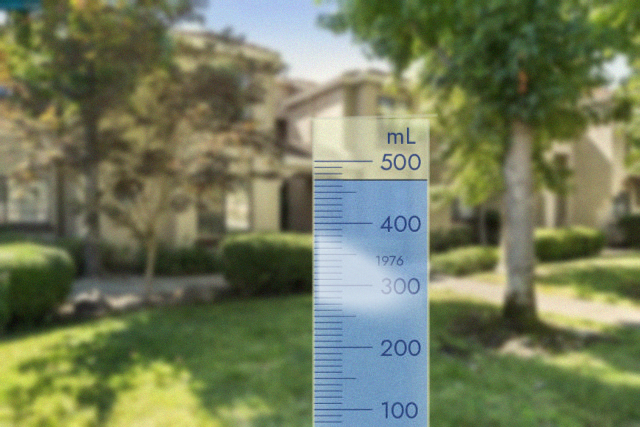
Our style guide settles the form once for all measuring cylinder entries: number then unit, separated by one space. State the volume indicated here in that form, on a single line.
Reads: 470 mL
